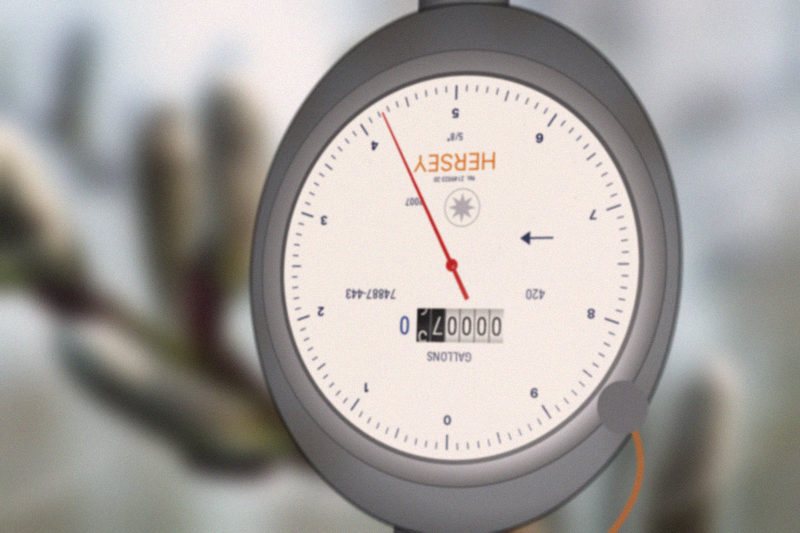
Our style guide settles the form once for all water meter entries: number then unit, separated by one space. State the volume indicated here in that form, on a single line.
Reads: 754.2 gal
